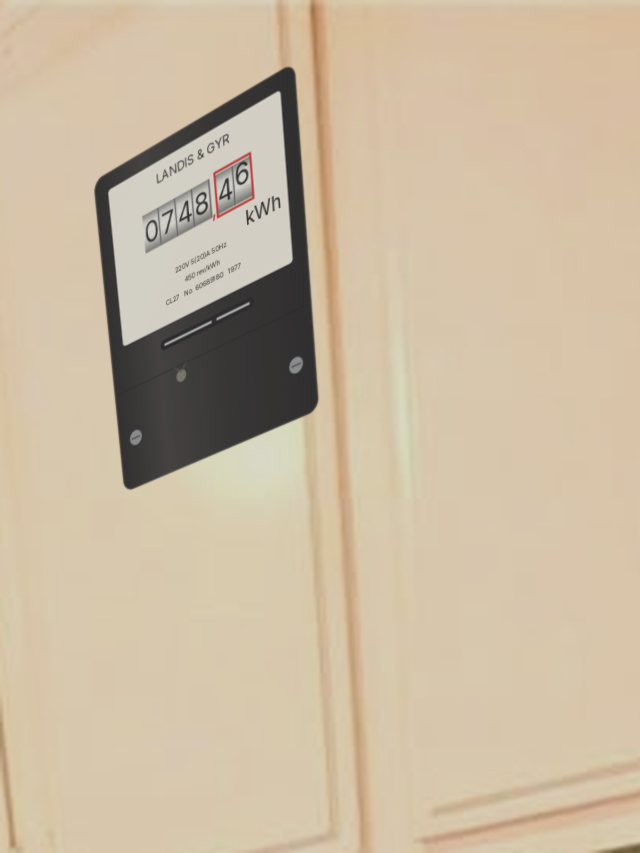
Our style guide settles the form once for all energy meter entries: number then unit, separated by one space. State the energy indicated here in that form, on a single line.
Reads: 748.46 kWh
